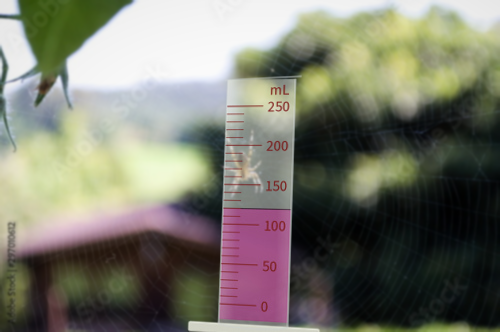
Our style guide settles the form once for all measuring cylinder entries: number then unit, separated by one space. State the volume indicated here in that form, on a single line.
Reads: 120 mL
